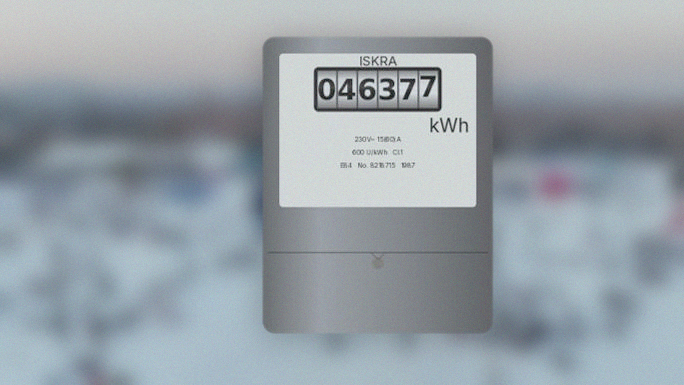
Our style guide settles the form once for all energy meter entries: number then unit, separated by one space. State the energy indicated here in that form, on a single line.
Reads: 46377 kWh
